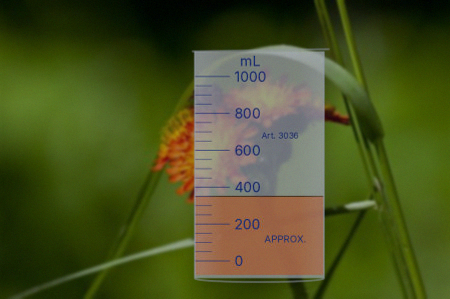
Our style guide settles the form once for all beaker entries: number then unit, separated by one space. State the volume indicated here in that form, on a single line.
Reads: 350 mL
